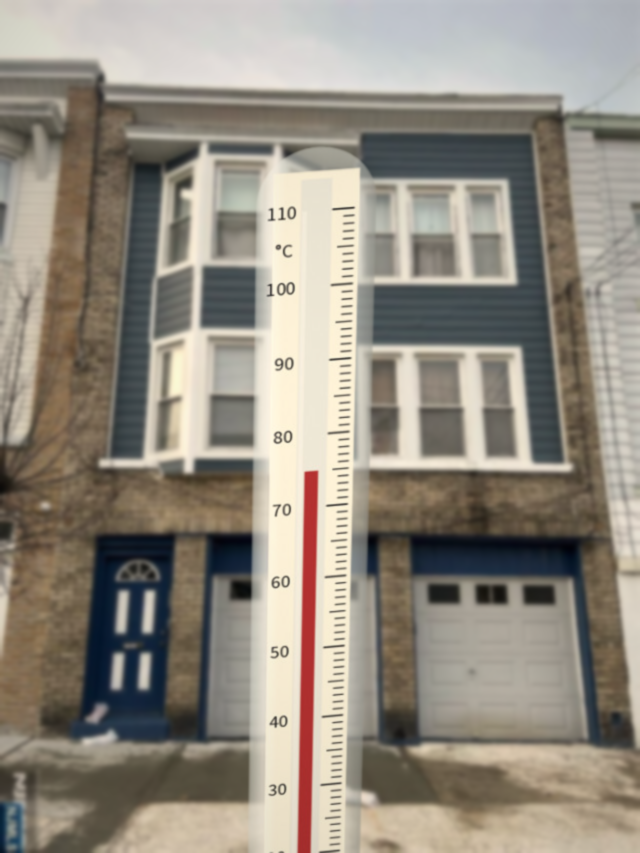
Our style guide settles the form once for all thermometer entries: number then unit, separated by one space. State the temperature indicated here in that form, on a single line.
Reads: 75 °C
